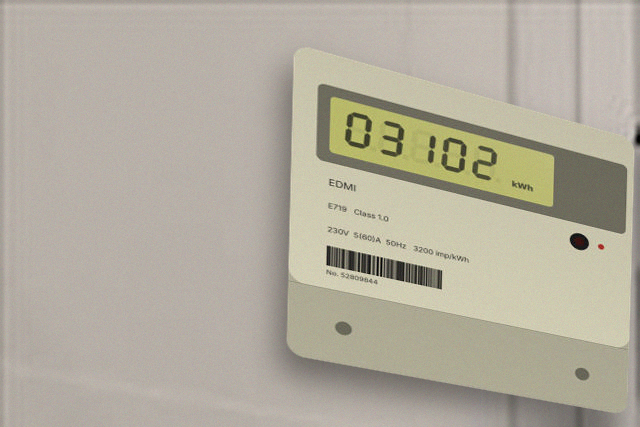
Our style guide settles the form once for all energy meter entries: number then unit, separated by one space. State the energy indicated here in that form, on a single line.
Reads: 3102 kWh
